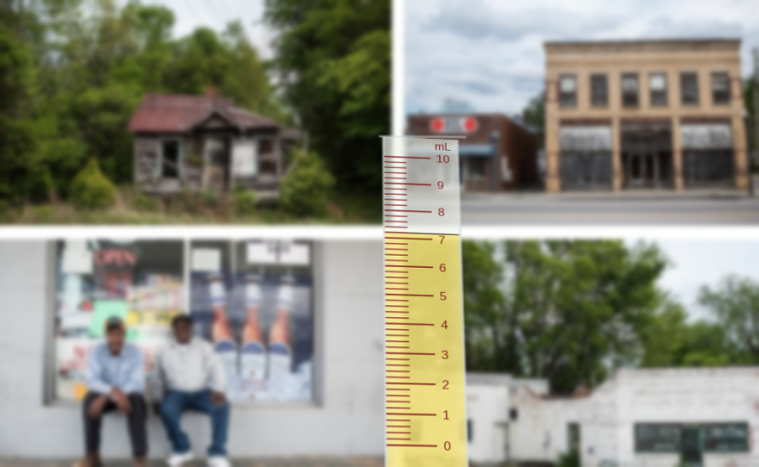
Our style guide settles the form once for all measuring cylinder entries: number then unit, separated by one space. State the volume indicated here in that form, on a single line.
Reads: 7.2 mL
